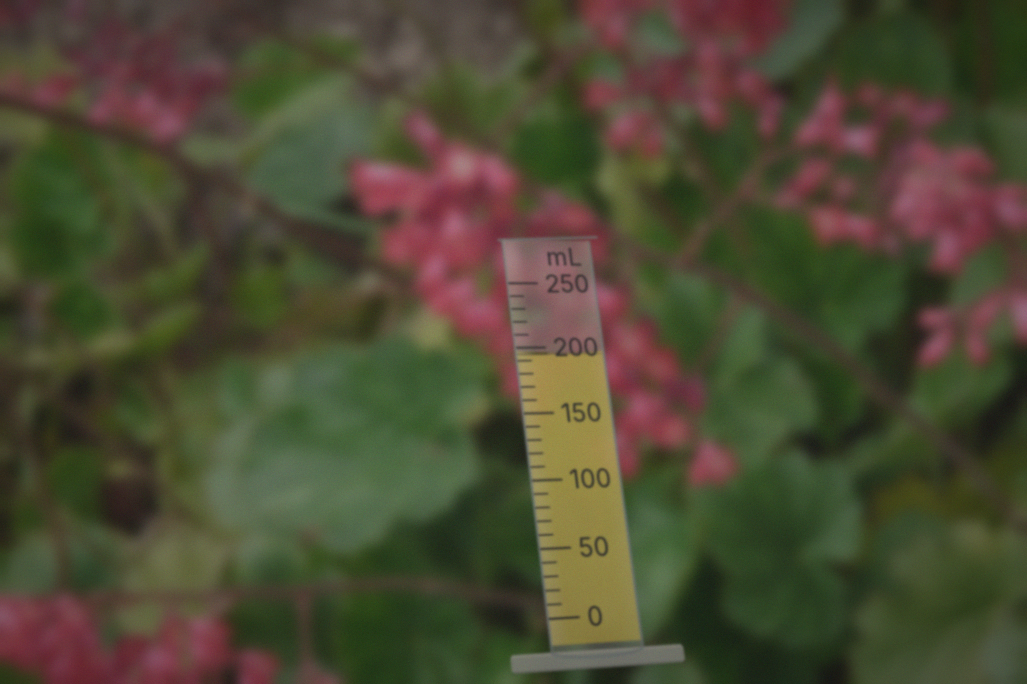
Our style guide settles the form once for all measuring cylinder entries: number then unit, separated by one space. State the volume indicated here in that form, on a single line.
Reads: 195 mL
